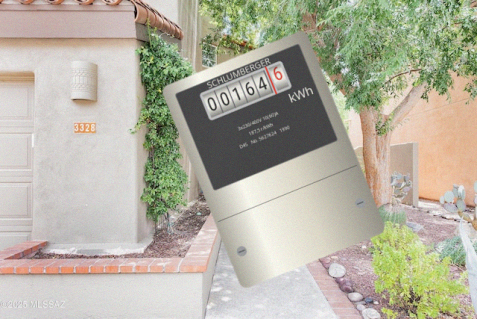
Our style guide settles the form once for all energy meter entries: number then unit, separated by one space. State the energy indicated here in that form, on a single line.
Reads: 164.6 kWh
